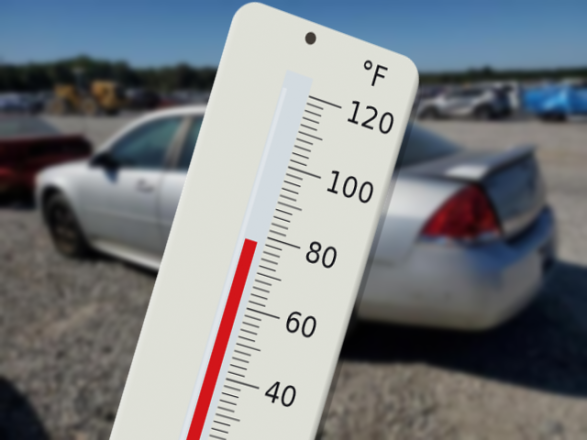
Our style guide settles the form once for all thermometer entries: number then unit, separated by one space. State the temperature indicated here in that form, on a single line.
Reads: 78 °F
